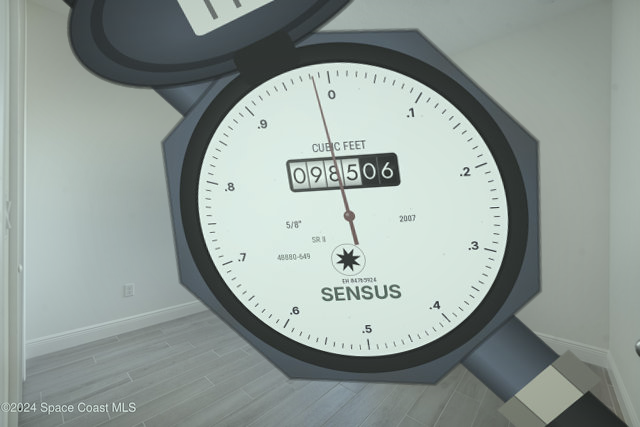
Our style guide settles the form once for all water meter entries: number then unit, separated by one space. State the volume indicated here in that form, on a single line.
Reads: 98505.98 ft³
